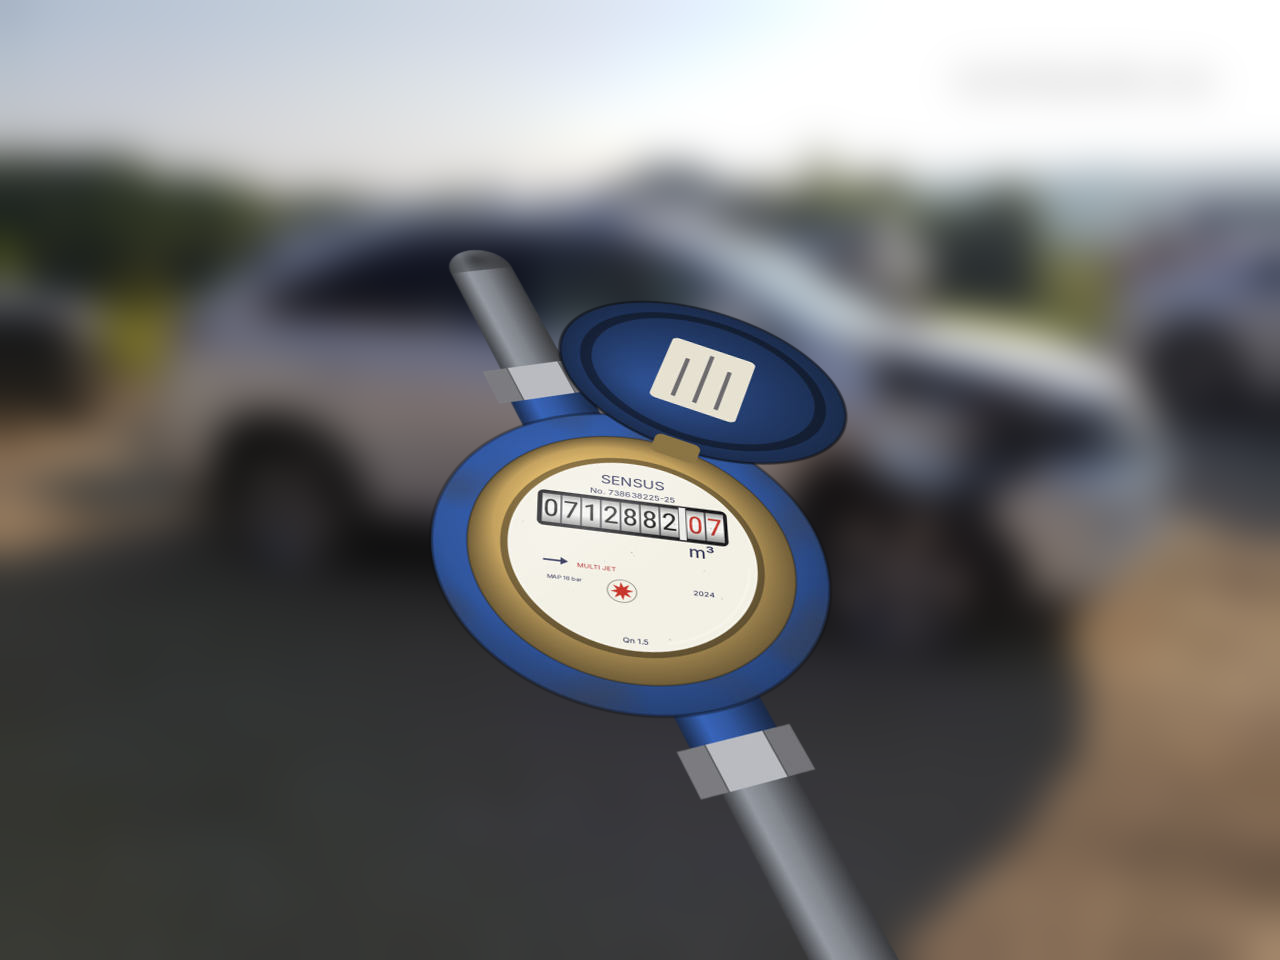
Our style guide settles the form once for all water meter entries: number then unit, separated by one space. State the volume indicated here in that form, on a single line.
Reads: 712882.07 m³
